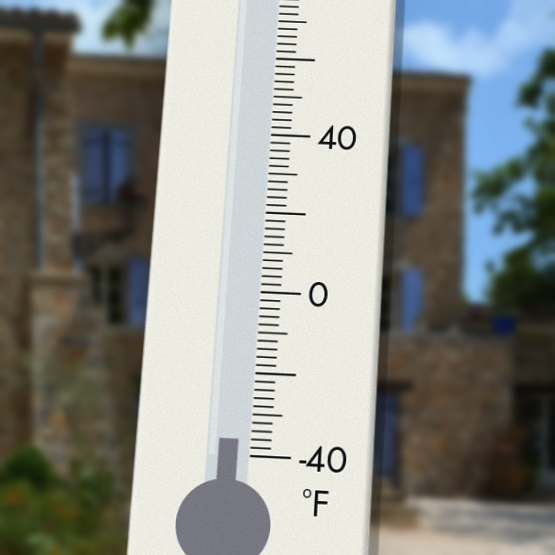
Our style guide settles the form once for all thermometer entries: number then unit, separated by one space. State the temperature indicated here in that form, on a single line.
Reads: -36 °F
